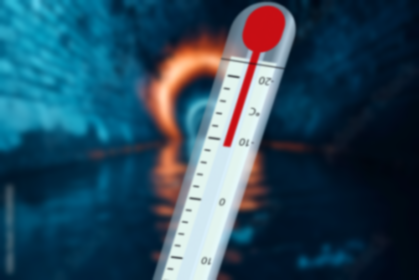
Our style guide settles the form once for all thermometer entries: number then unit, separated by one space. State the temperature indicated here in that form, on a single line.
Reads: -9 °C
